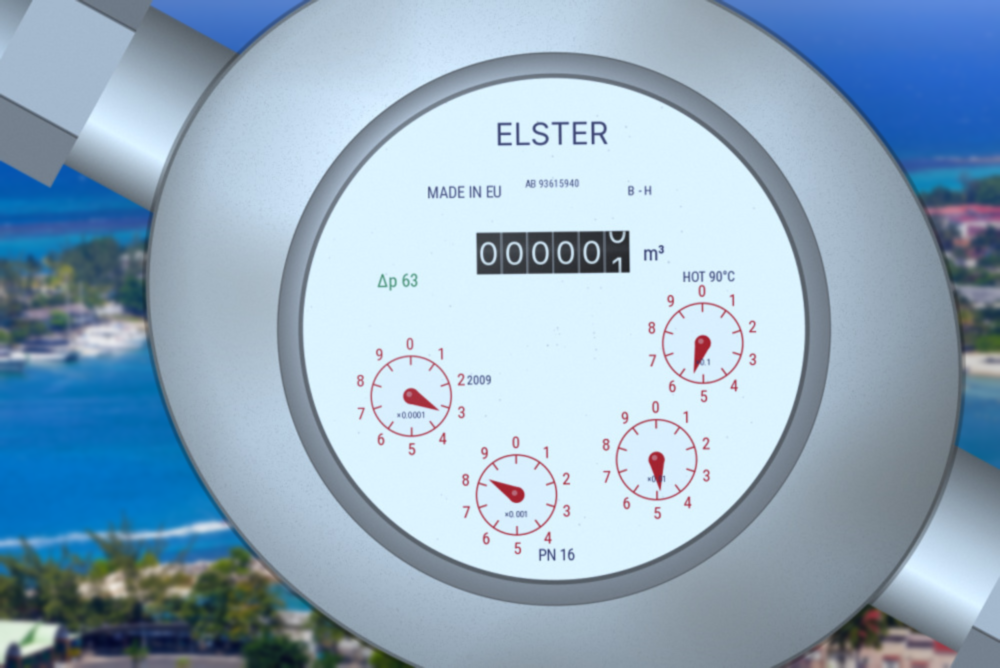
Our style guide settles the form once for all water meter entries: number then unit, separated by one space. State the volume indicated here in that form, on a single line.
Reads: 0.5483 m³
